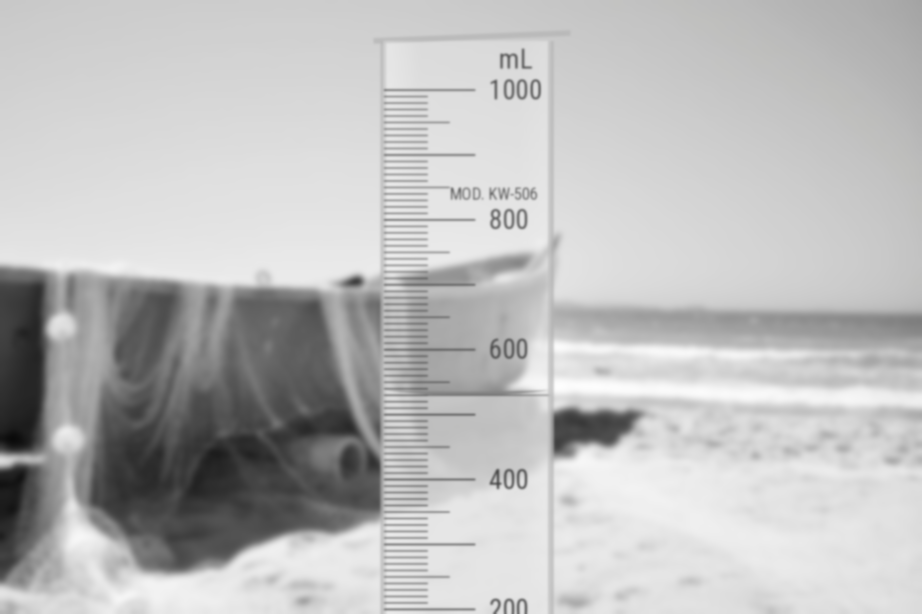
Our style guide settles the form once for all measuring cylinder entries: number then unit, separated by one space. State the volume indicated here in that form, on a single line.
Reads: 530 mL
